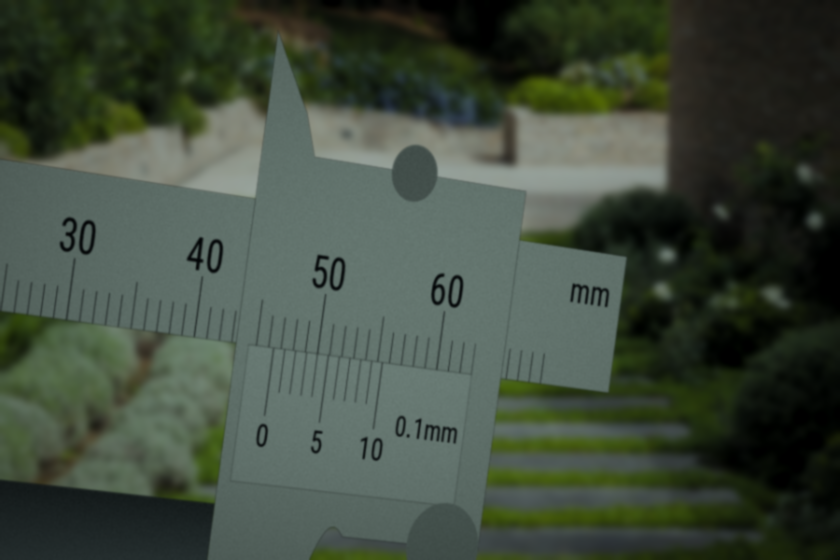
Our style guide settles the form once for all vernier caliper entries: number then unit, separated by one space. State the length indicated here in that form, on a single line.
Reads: 46.4 mm
